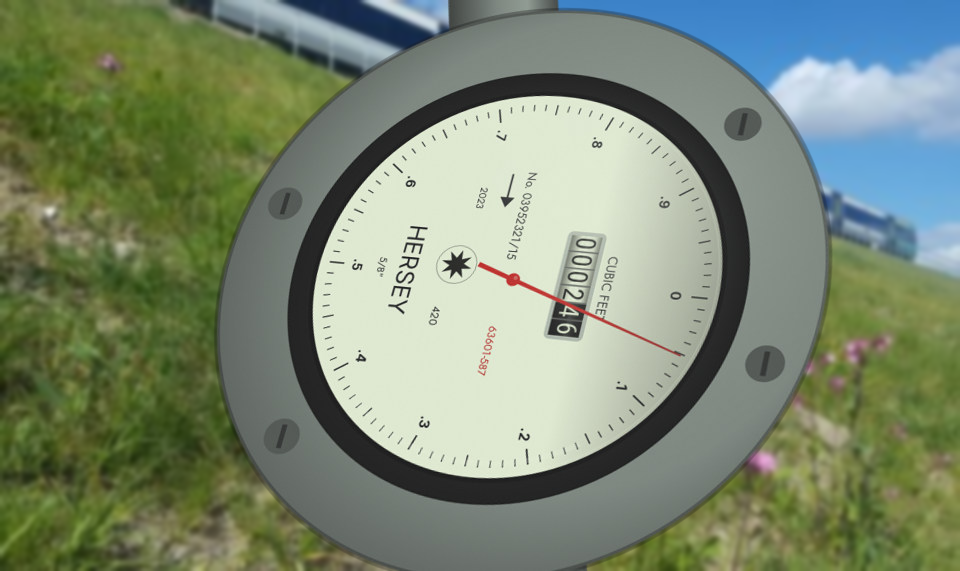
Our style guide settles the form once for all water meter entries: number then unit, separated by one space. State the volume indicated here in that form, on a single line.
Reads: 246.05 ft³
